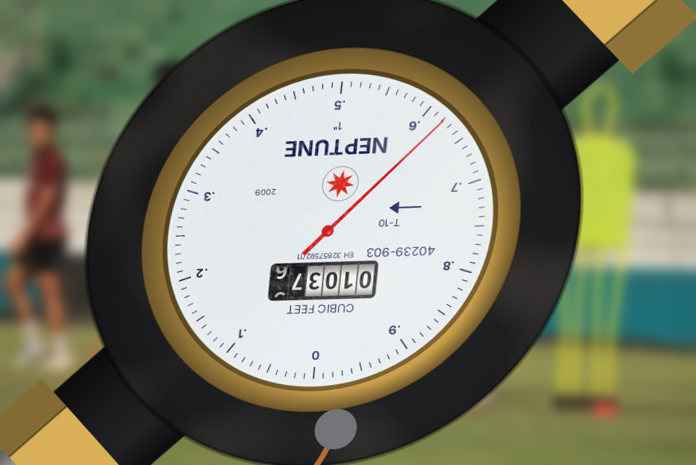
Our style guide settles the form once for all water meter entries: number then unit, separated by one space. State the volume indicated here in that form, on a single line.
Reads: 10375.62 ft³
